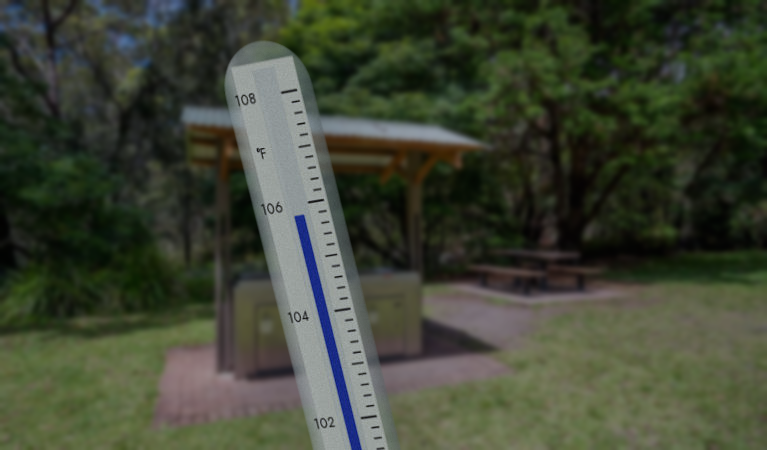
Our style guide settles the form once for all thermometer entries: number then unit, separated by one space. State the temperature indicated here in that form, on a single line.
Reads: 105.8 °F
